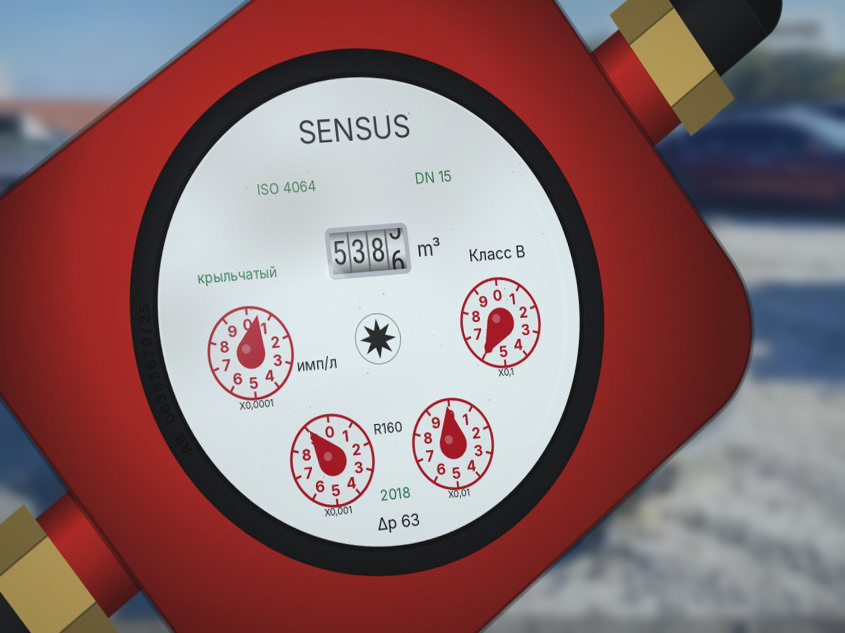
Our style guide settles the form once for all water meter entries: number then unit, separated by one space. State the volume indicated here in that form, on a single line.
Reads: 5385.5990 m³
